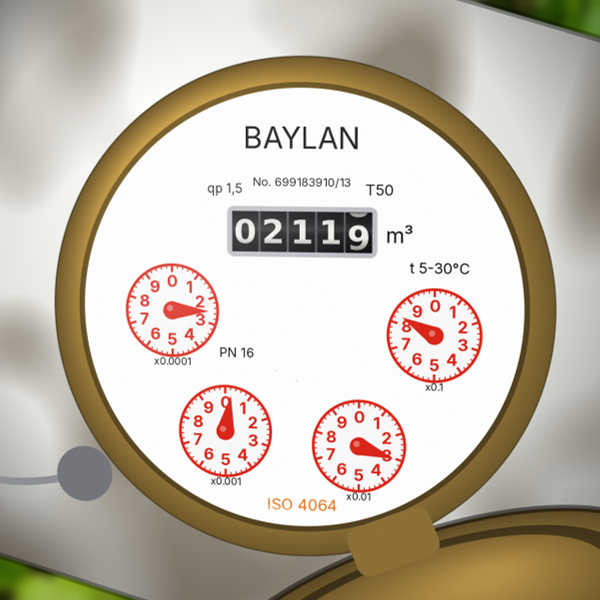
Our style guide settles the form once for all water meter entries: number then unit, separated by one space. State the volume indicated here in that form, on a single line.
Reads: 2118.8302 m³
